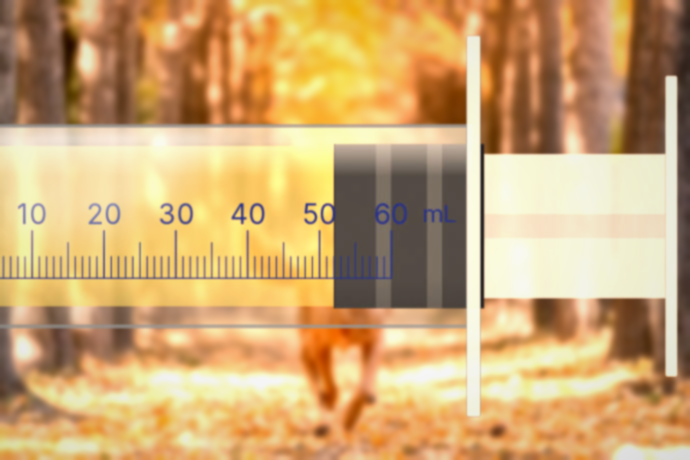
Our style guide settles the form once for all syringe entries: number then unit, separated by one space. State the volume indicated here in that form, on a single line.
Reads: 52 mL
